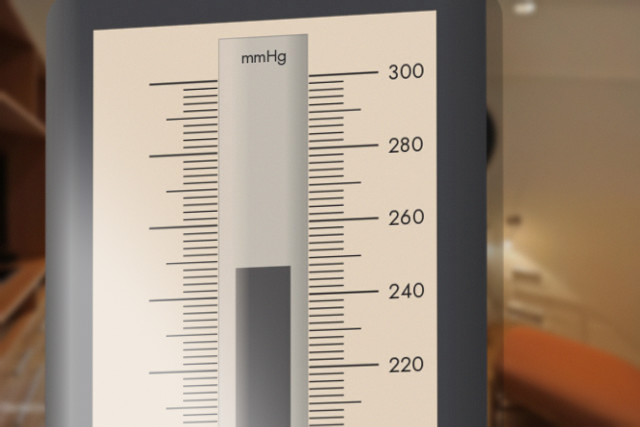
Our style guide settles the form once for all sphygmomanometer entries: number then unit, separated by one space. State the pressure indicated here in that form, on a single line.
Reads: 248 mmHg
